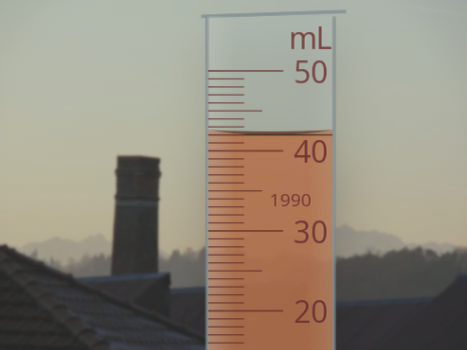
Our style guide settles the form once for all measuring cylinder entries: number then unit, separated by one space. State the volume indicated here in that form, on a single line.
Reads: 42 mL
